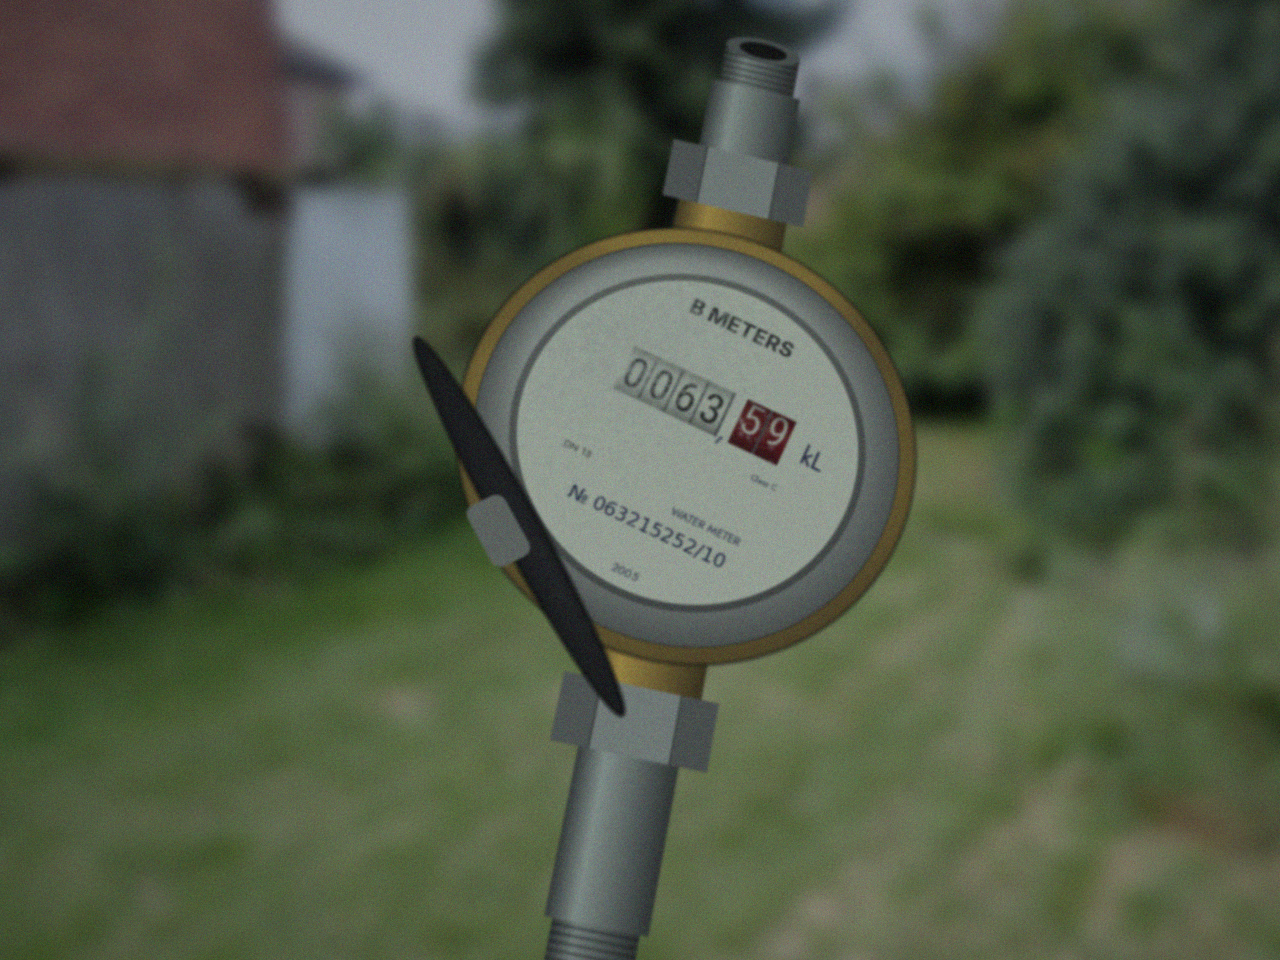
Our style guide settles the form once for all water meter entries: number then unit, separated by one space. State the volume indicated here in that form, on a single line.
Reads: 63.59 kL
